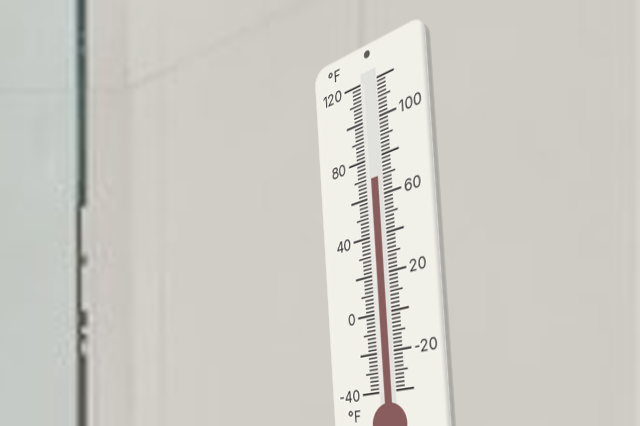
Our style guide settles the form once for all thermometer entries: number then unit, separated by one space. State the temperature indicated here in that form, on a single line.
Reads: 70 °F
